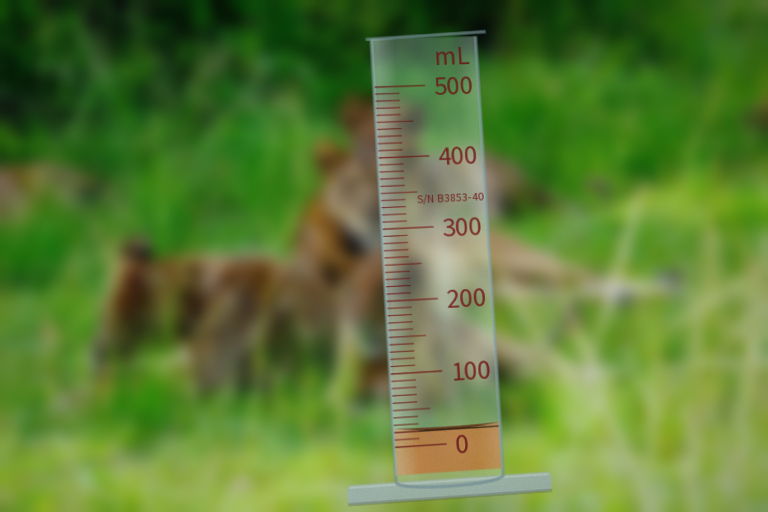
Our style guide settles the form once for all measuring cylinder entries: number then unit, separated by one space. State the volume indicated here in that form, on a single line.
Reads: 20 mL
